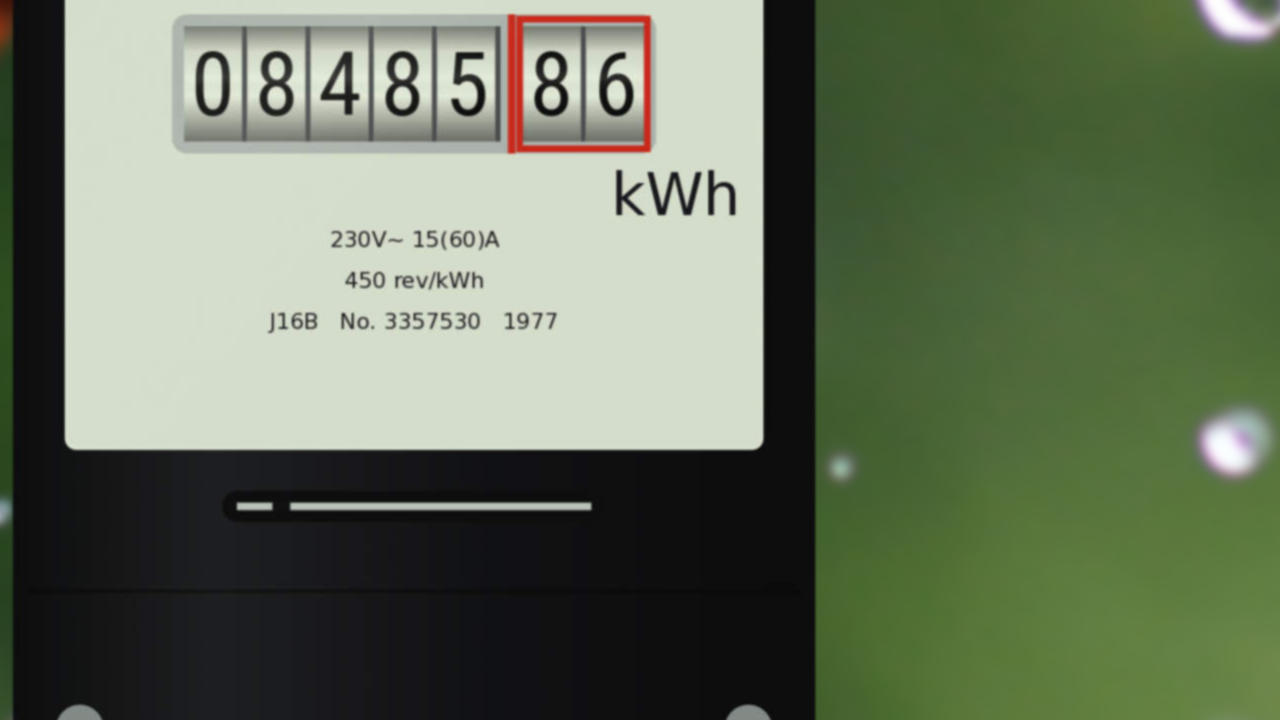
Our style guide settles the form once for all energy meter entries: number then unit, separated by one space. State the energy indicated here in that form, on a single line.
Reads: 8485.86 kWh
